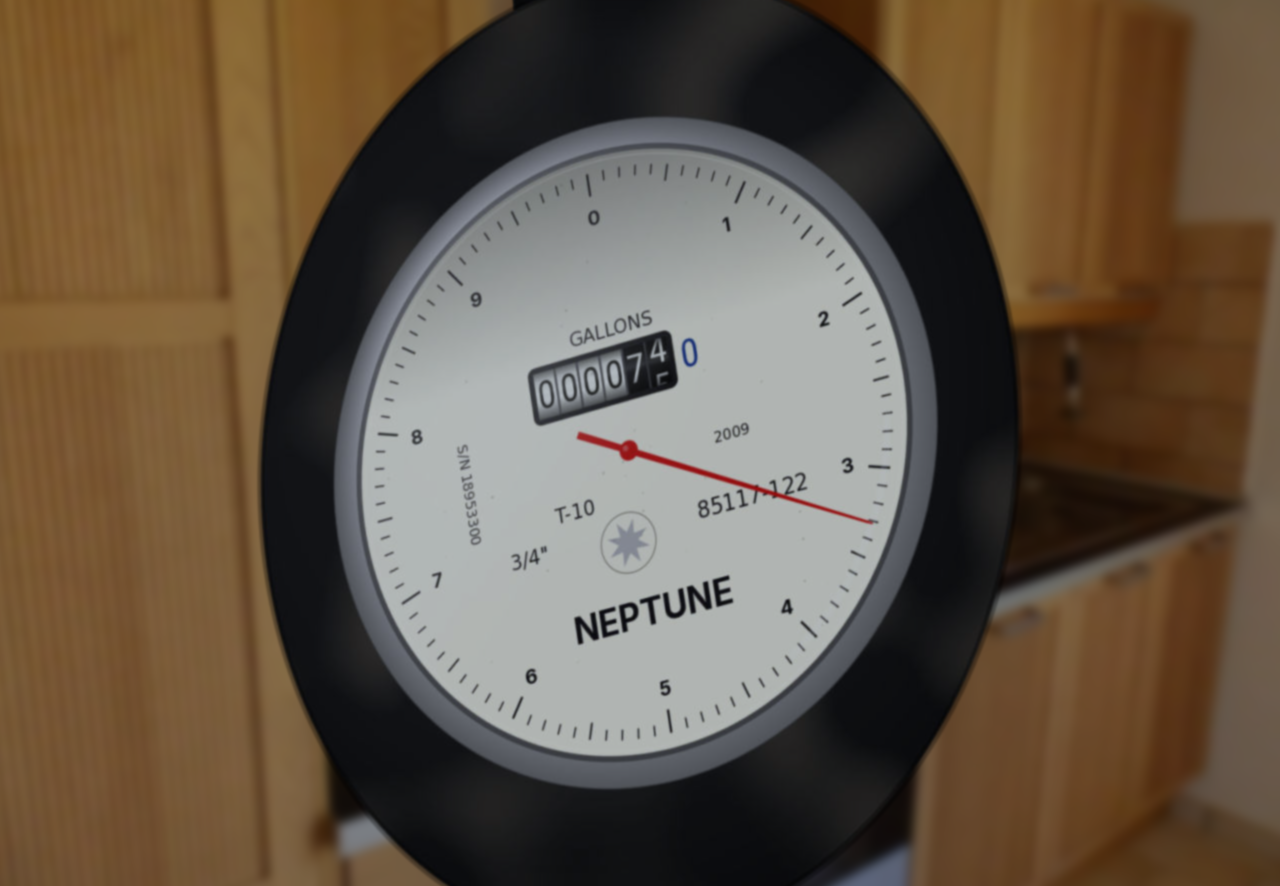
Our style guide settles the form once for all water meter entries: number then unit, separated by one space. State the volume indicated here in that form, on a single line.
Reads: 743.3 gal
